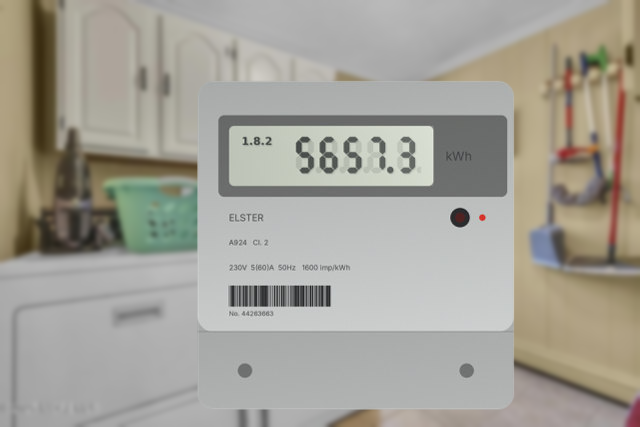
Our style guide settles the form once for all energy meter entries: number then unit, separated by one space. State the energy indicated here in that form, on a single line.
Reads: 5657.3 kWh
